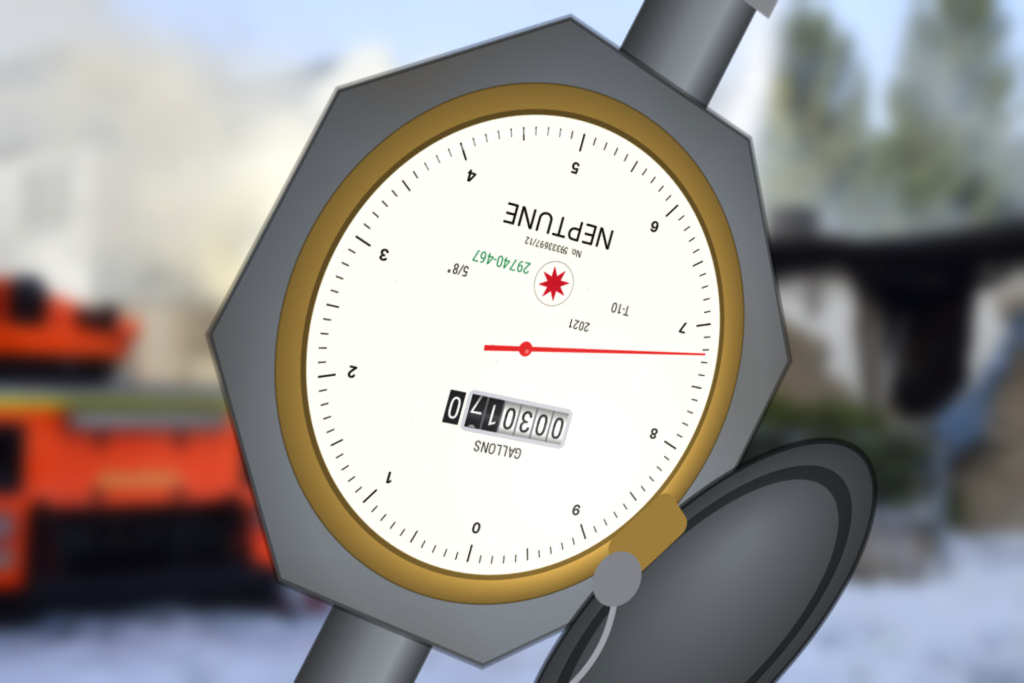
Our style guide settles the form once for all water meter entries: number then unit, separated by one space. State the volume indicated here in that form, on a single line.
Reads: 30167.2 gal
